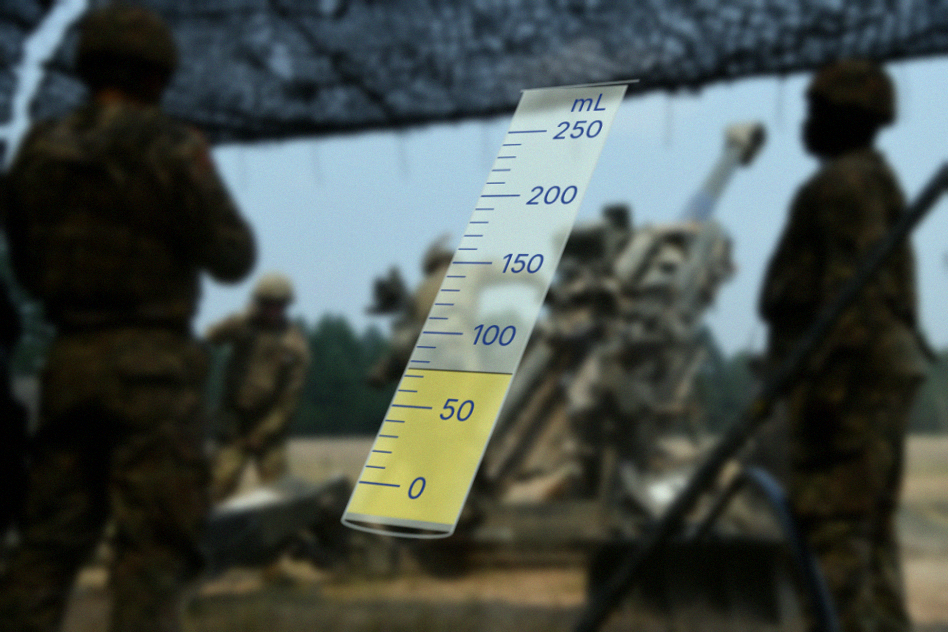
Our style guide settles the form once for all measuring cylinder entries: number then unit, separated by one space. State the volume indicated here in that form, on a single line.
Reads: 75 mL
